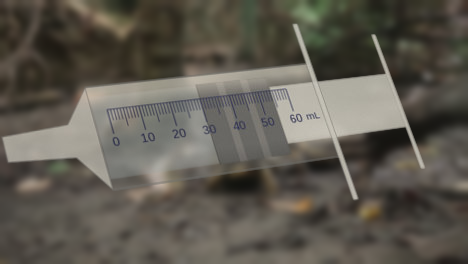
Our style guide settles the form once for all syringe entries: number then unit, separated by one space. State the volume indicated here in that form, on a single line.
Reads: 30 mL
